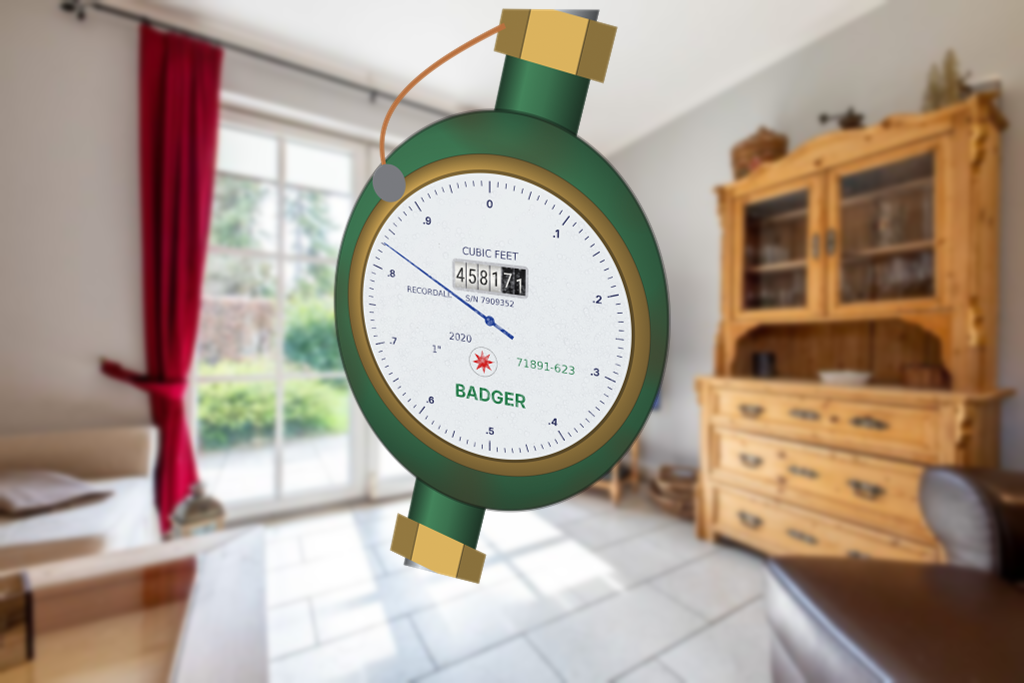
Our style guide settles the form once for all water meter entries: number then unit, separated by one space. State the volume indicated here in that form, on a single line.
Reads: 458170.83 ft³
